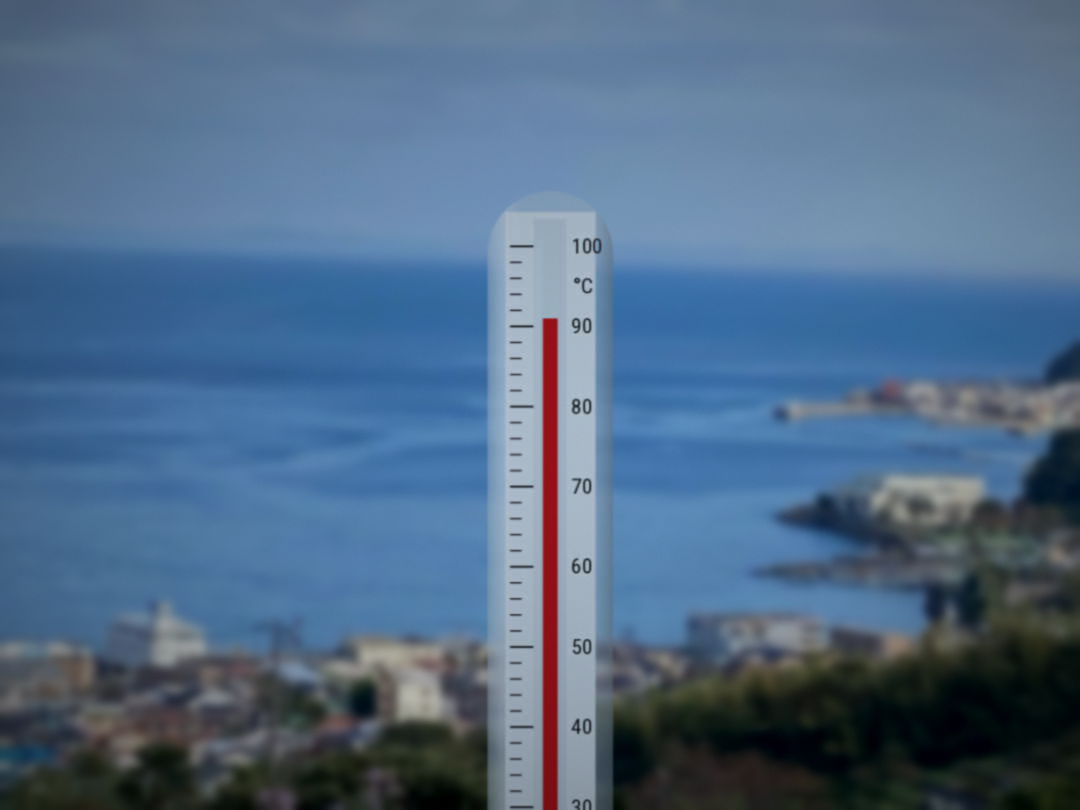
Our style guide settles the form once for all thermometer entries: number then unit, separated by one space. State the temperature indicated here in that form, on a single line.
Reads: 91 °C
